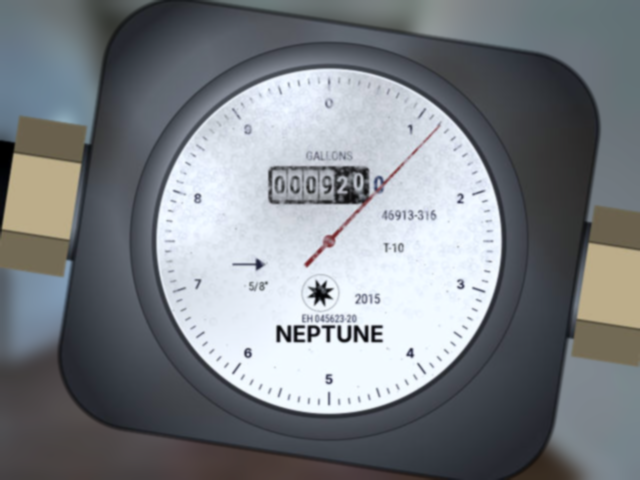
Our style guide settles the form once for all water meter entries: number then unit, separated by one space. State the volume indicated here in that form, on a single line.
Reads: 9201.2 gal
